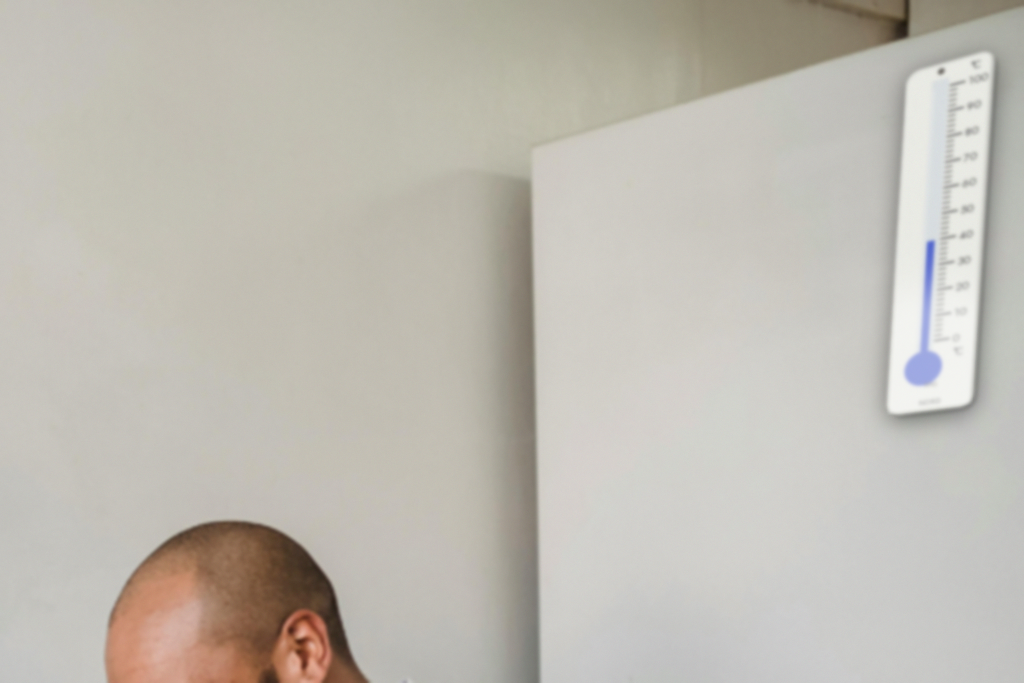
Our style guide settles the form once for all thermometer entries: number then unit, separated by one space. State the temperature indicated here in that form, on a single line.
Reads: 40 °C
